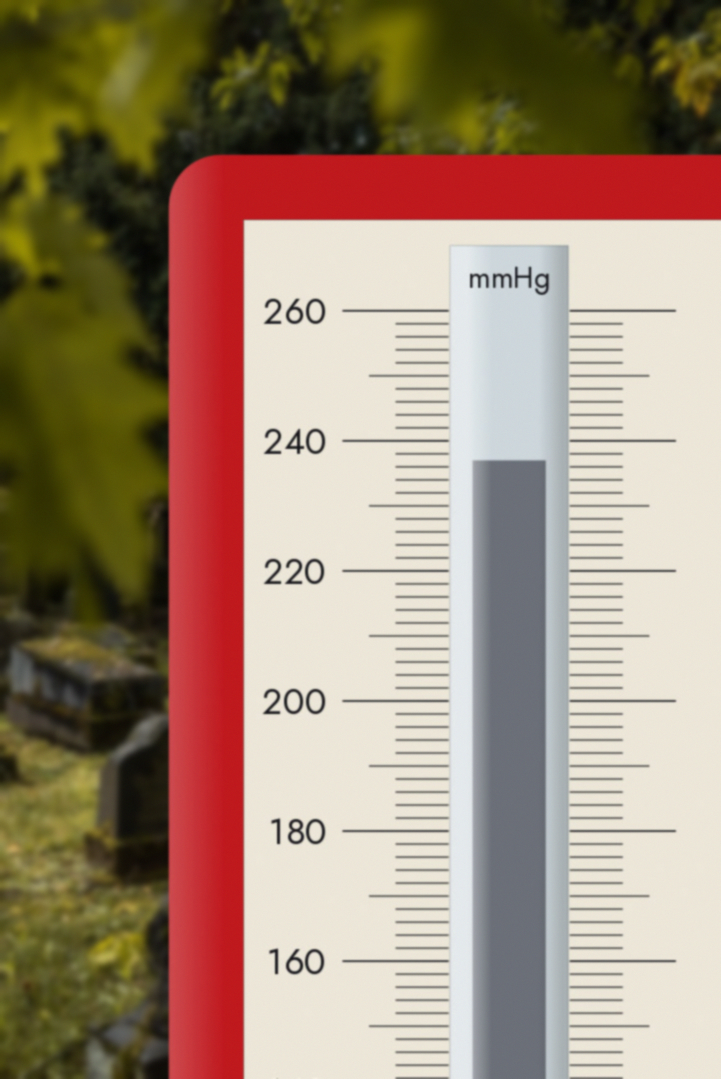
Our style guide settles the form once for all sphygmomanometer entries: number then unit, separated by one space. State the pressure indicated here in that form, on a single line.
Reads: 237 mmHg
